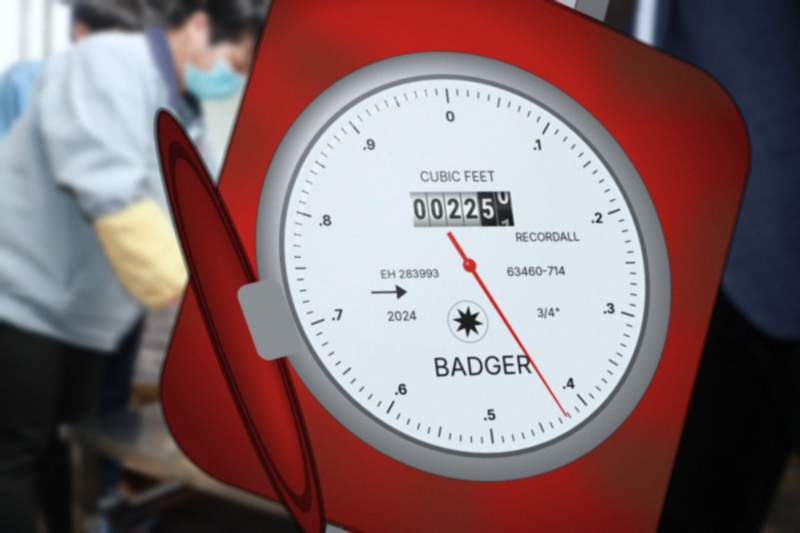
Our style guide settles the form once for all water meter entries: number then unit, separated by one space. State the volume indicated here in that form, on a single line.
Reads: 2250.42 ft³
